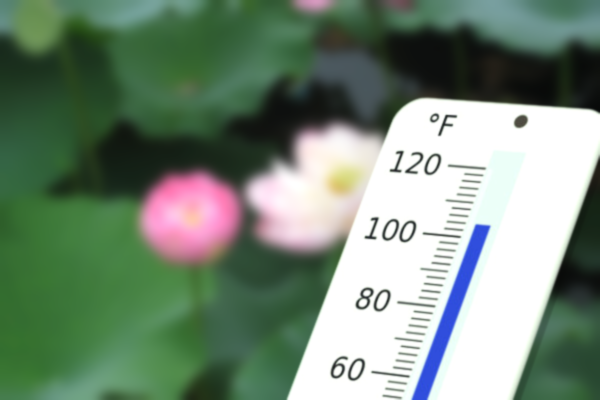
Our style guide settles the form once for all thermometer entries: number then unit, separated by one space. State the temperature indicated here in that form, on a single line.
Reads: 104 °F
